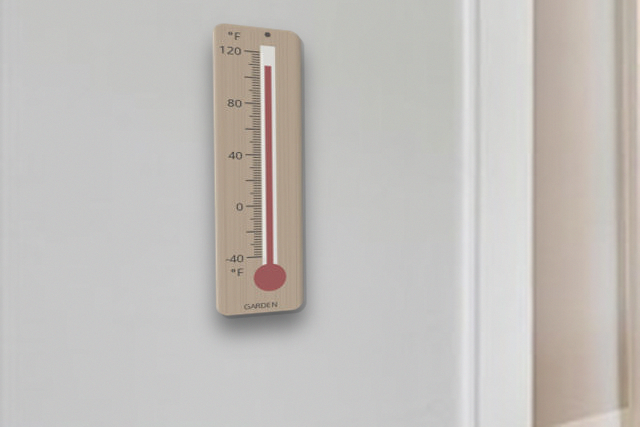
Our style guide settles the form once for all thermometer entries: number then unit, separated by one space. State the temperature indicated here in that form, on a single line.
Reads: 110 °F
